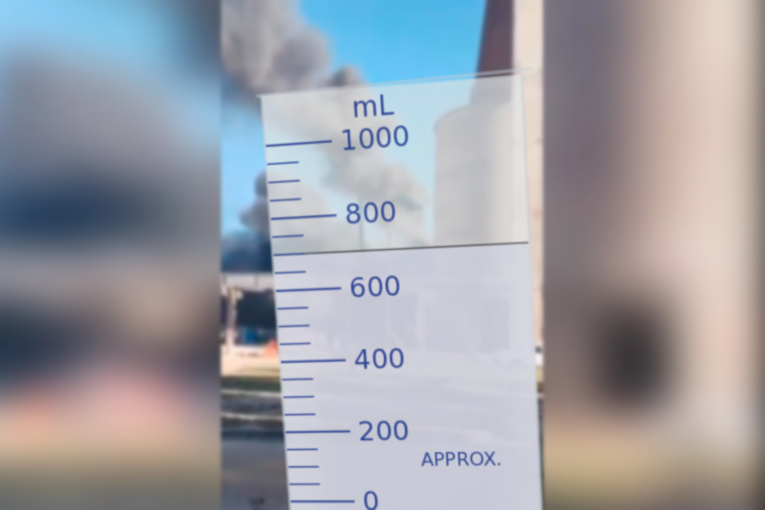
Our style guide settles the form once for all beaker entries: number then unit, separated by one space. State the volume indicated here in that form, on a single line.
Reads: 700 mL
